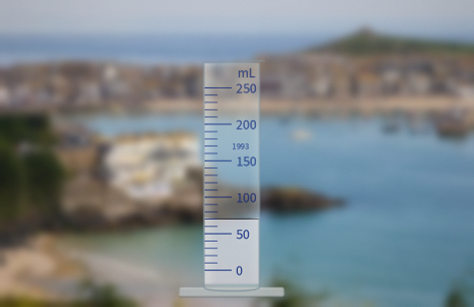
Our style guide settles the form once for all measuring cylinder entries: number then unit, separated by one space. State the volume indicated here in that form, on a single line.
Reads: 70 mL
